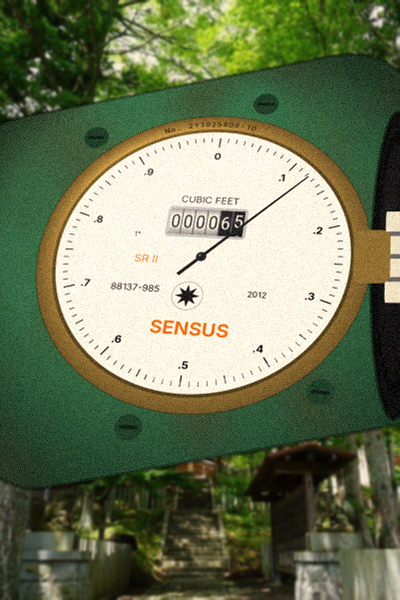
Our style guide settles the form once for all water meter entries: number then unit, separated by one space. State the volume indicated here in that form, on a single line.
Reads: 65.12 ft³
